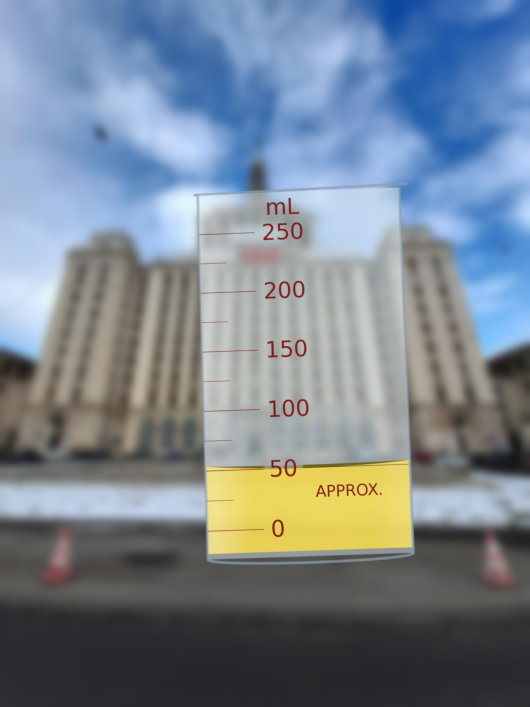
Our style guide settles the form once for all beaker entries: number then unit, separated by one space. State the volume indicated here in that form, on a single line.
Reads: 50 mL
